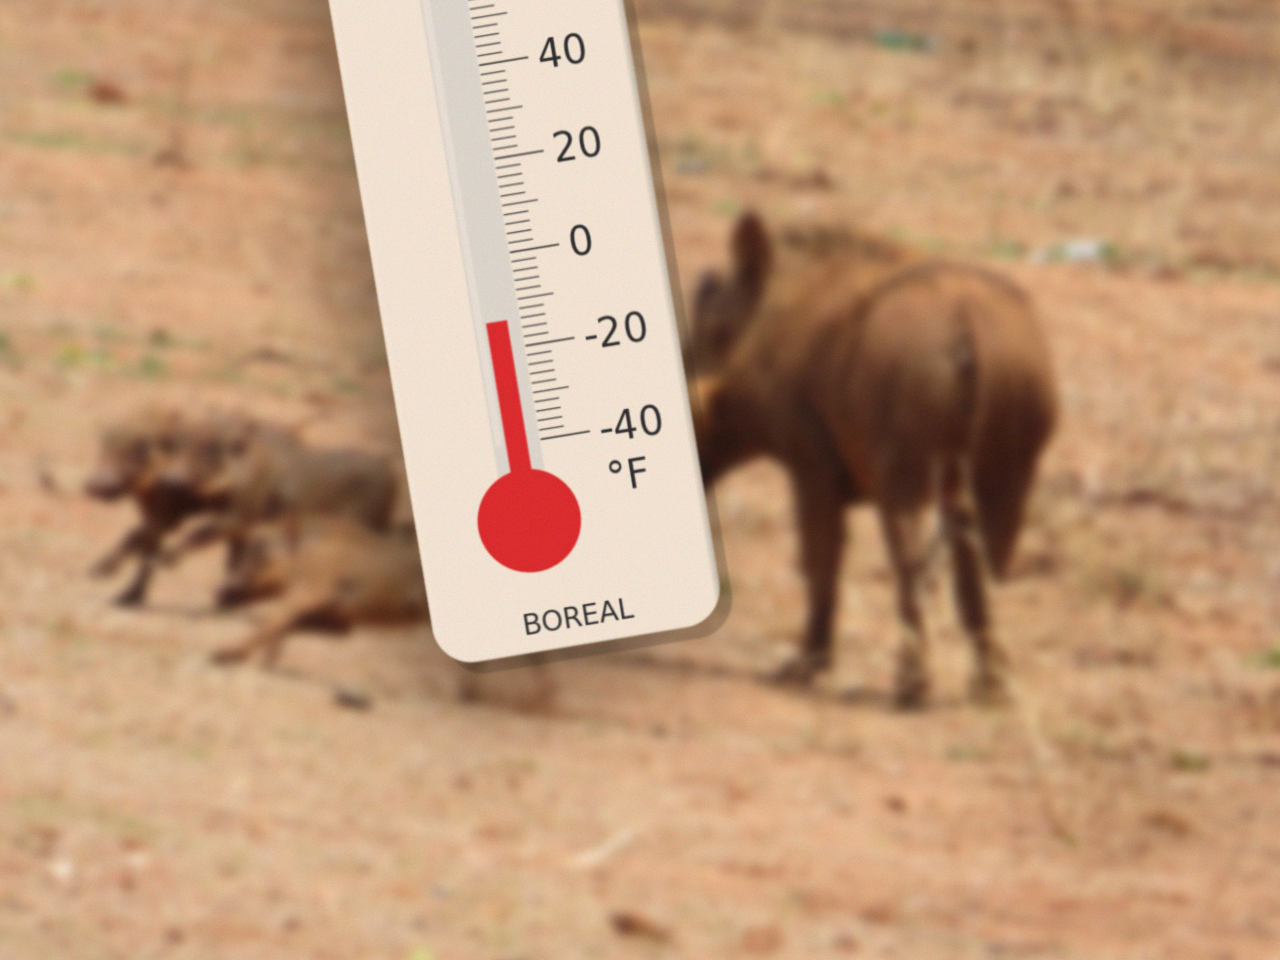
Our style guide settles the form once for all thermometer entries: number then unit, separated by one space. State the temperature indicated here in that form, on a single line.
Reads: -14 °F
